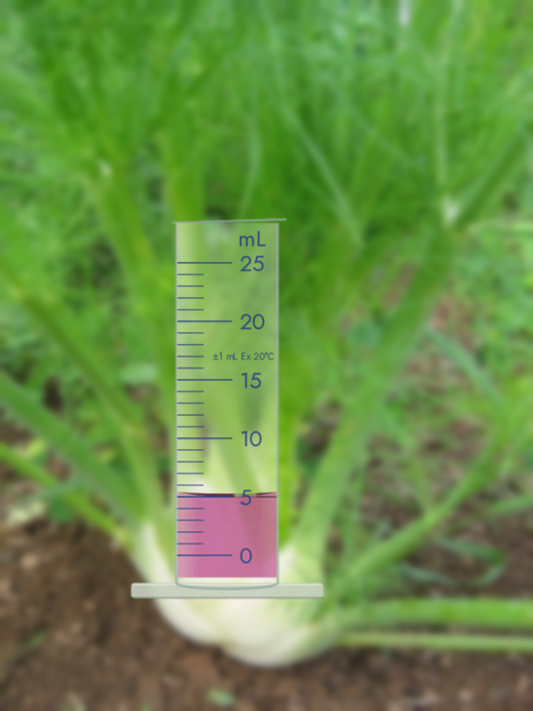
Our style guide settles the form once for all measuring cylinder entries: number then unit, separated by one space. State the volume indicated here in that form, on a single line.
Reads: 5 mL
